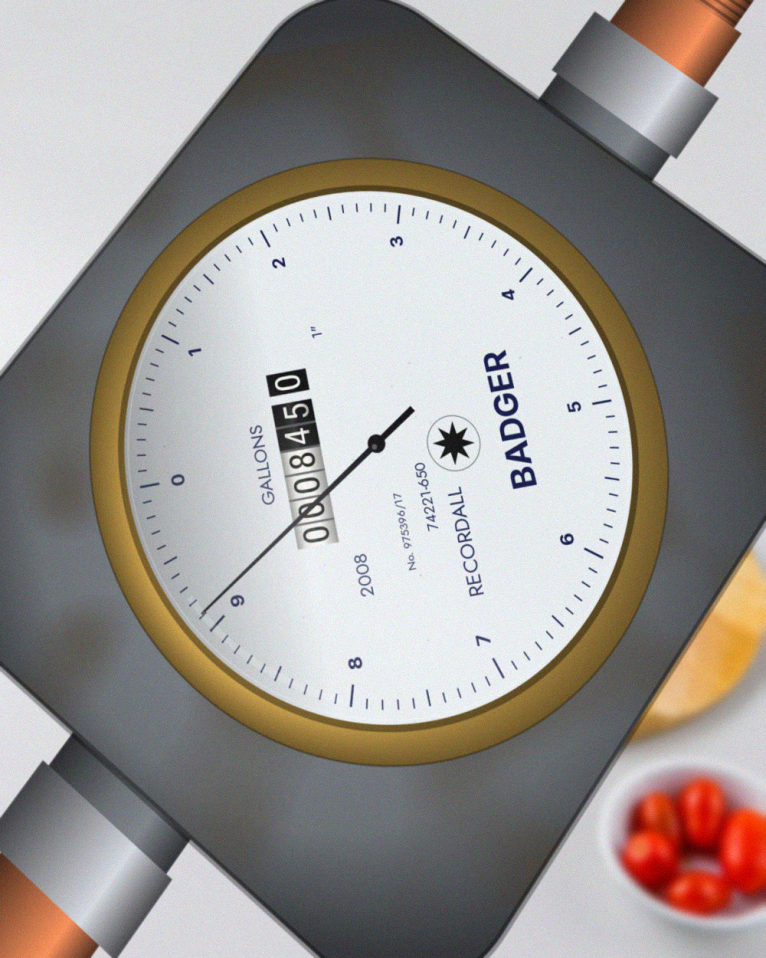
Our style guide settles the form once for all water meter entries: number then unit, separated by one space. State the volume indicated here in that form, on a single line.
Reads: 8449.1 gal
